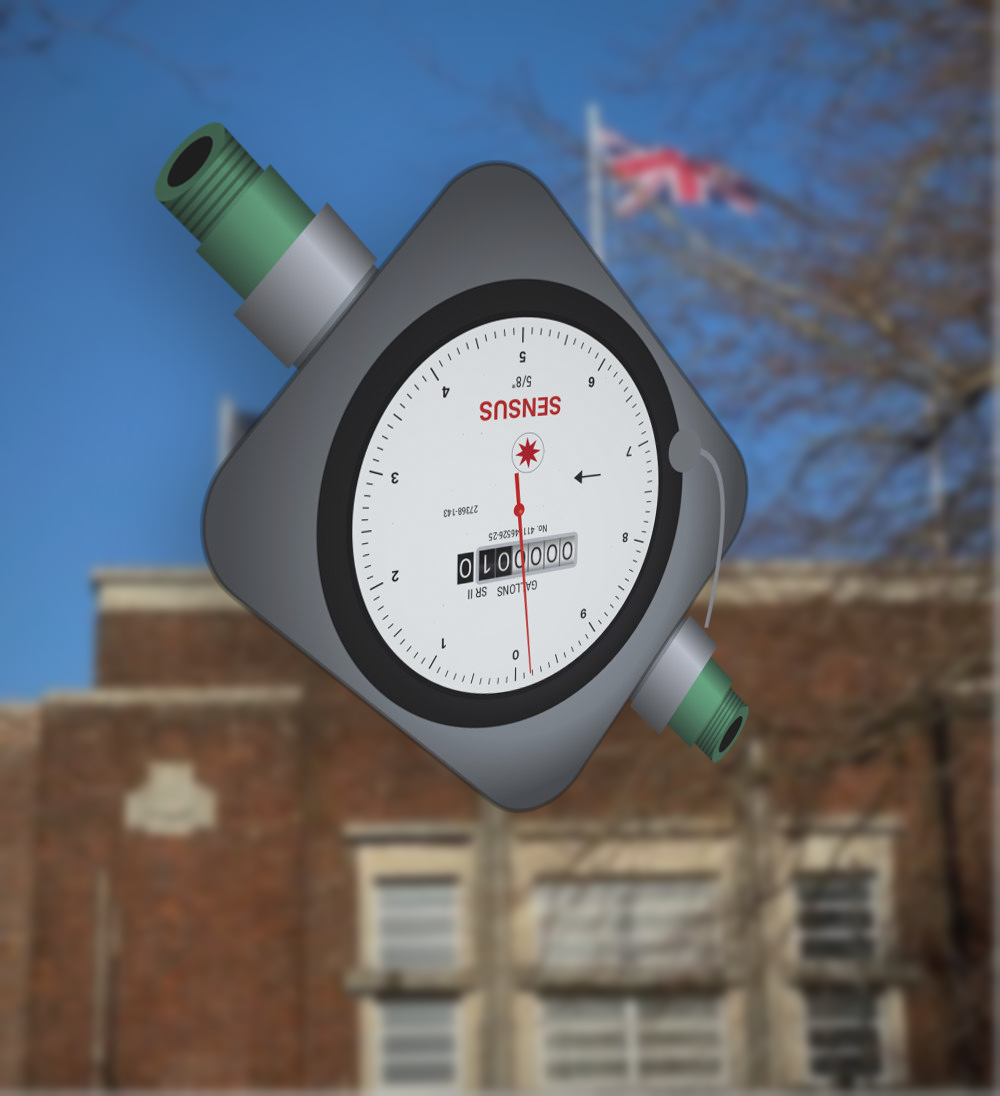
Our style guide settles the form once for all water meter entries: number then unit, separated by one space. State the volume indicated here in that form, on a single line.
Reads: 9.8 gal
